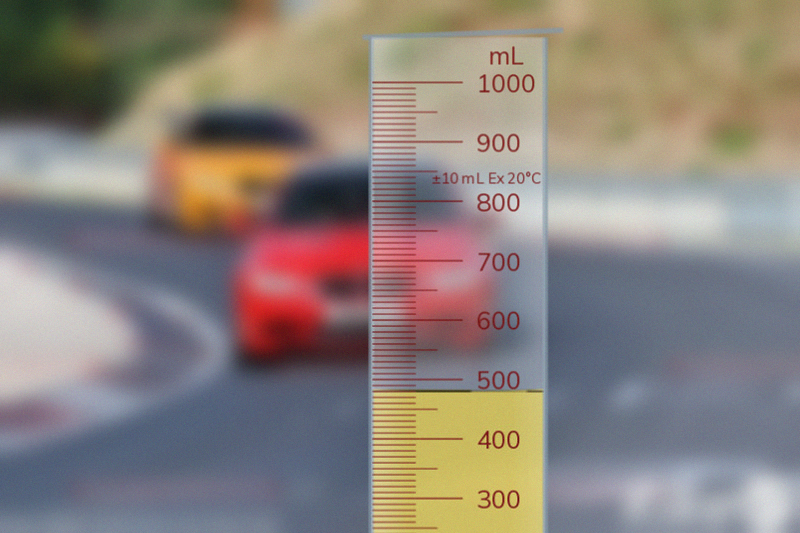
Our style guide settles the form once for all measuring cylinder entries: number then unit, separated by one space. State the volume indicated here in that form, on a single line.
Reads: 480 mL
